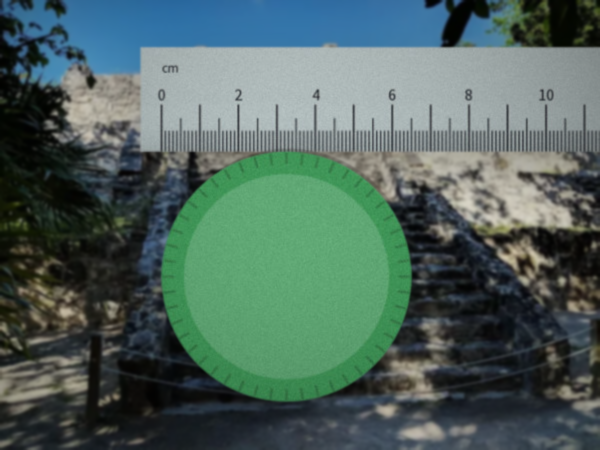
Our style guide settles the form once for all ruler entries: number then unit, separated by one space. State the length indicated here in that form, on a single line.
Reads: 6.5 cm
